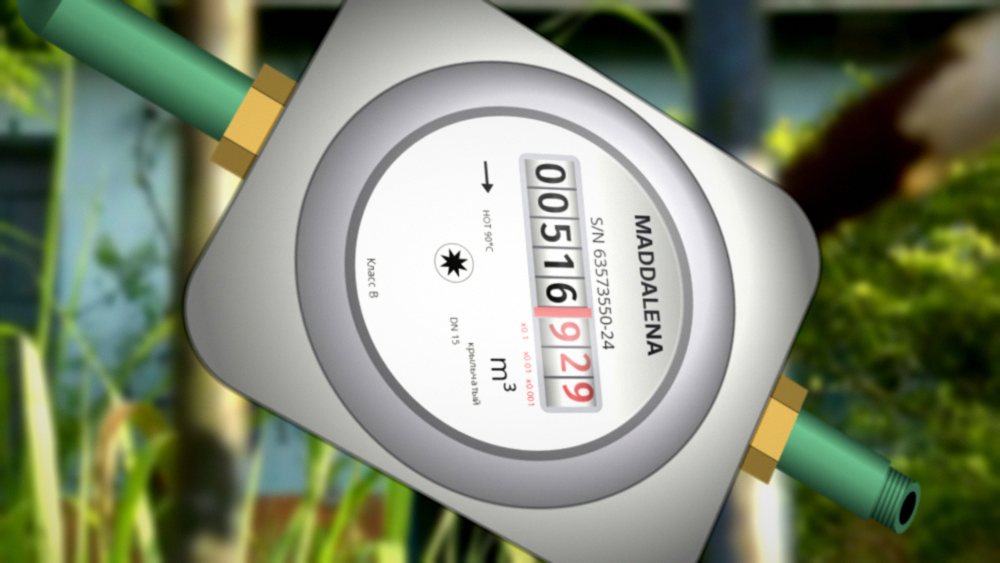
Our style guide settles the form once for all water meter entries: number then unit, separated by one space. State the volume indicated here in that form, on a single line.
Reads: 516.929 m³
